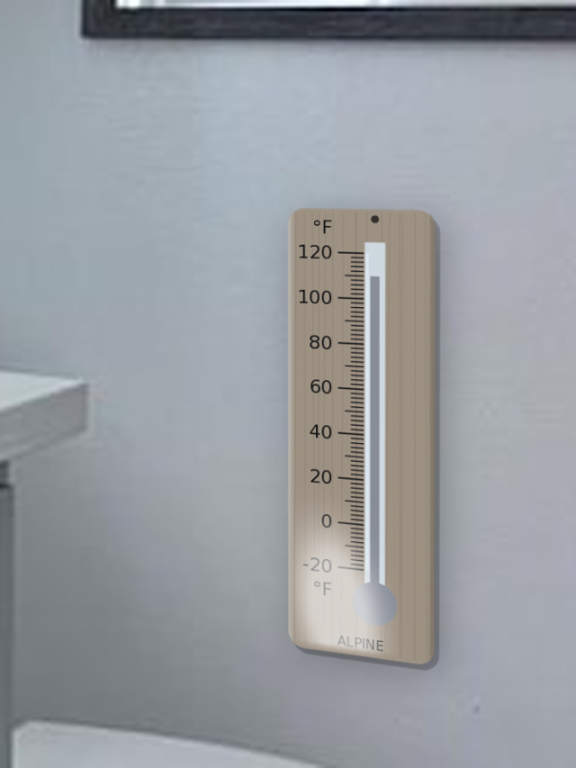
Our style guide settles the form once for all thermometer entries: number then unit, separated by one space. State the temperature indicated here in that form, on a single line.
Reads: 110 °F
